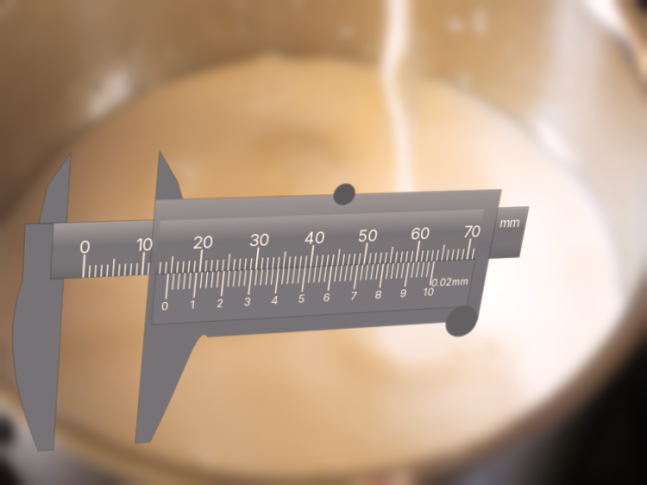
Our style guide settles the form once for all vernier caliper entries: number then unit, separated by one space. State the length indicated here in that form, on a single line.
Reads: 14.5 mm
